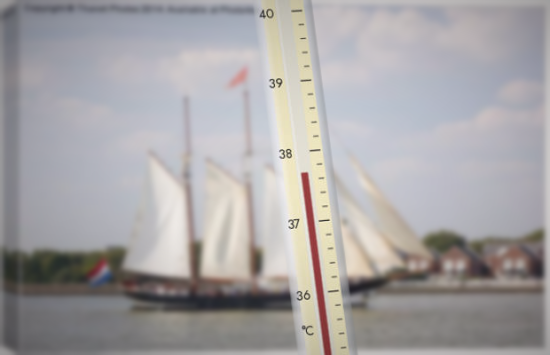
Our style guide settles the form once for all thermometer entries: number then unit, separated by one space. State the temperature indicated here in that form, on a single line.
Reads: 37.7 °C
